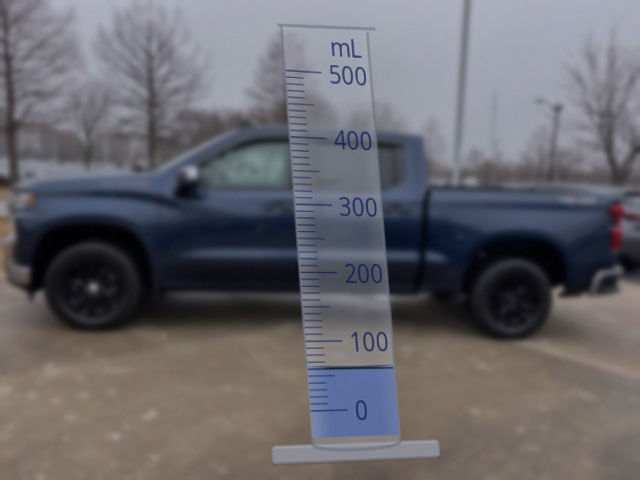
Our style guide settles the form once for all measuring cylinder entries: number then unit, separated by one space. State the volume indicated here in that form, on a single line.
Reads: 60 mL
